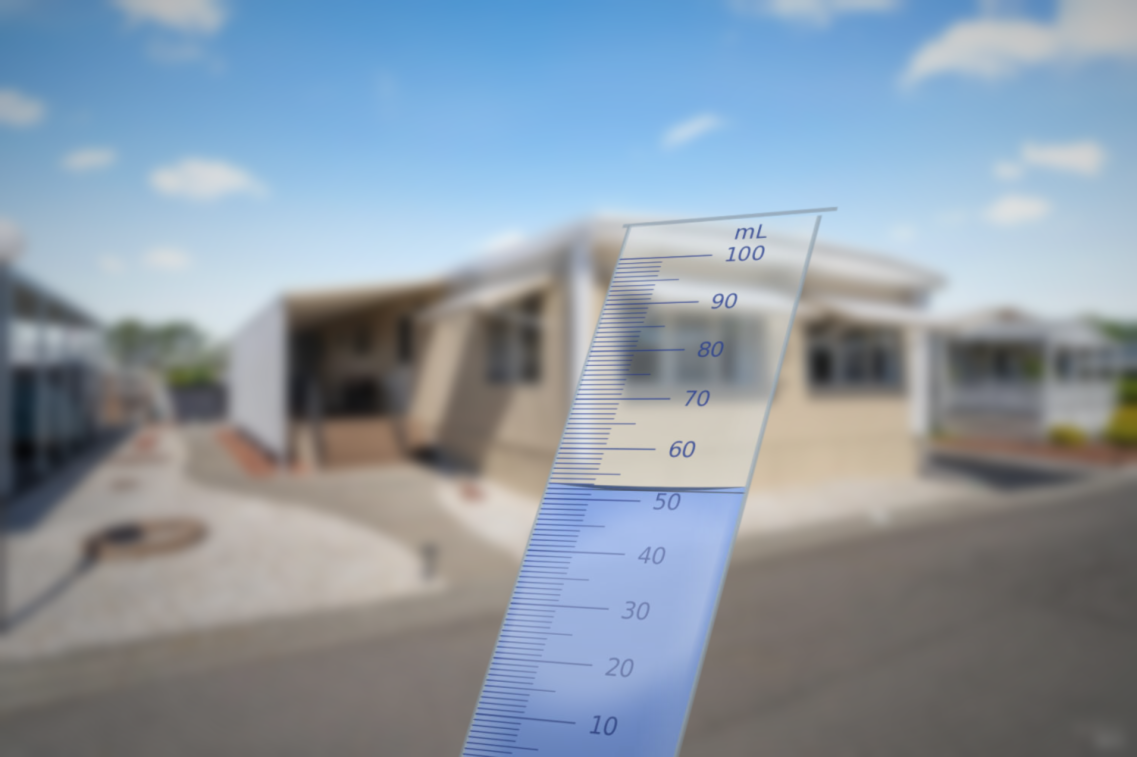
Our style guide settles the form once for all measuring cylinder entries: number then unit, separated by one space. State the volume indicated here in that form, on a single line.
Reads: 52 mL
